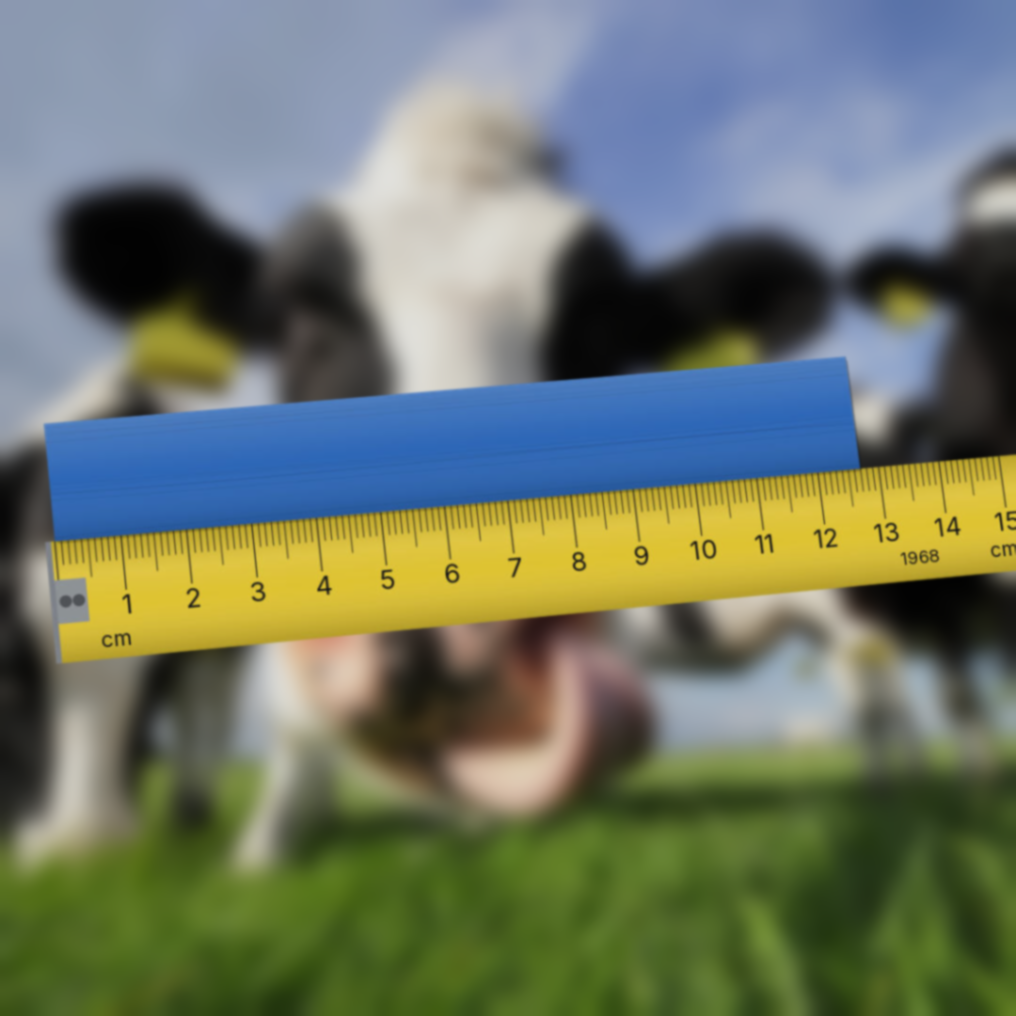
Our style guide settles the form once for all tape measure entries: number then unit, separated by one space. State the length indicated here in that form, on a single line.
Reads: 12.7 cm
